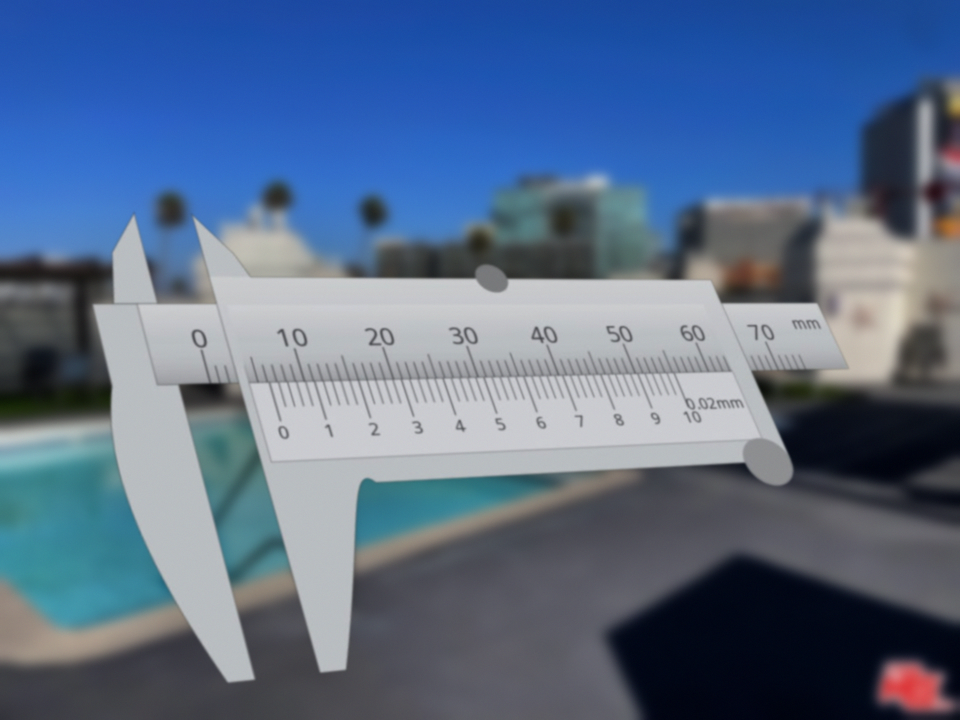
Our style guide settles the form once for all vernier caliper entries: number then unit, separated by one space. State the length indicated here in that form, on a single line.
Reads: 6.2 mm
